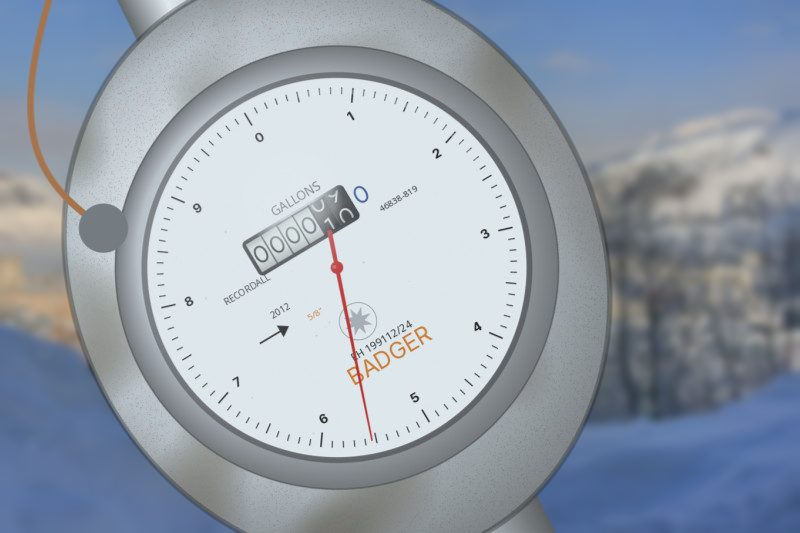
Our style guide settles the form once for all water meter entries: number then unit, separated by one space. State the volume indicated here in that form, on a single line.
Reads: 95.5 gal
